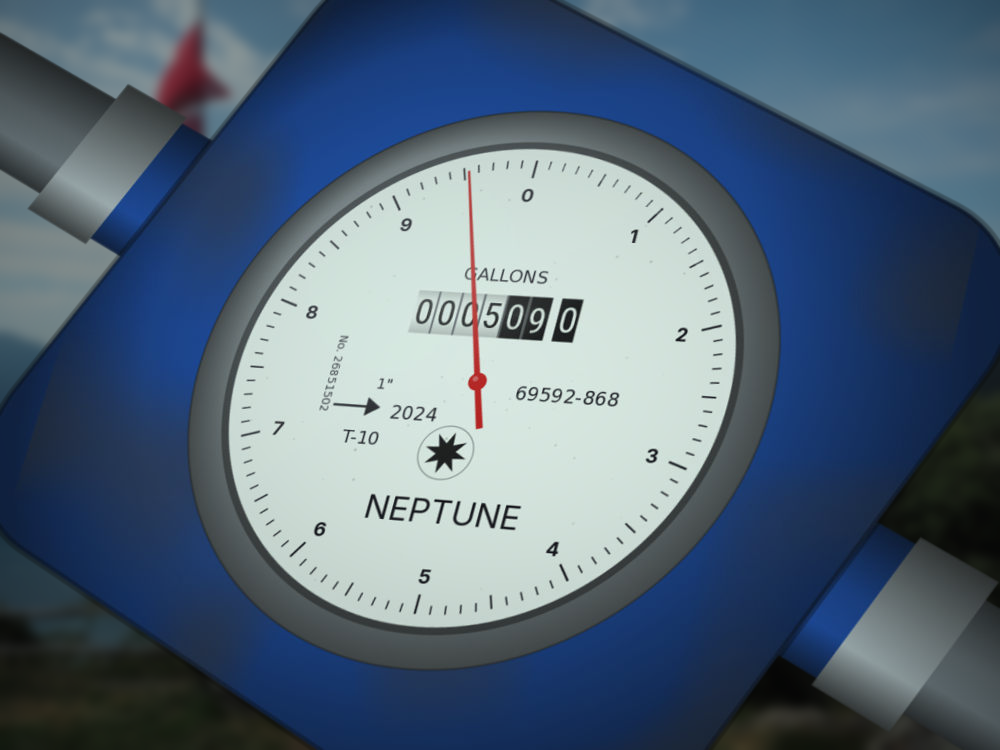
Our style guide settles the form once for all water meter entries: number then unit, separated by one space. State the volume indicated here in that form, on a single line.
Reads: 5089.5 gal
